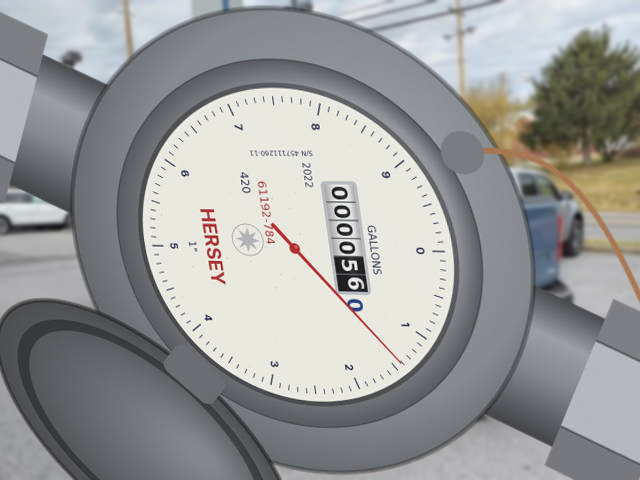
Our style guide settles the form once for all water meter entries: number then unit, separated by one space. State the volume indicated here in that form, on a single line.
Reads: 561.4 gal
